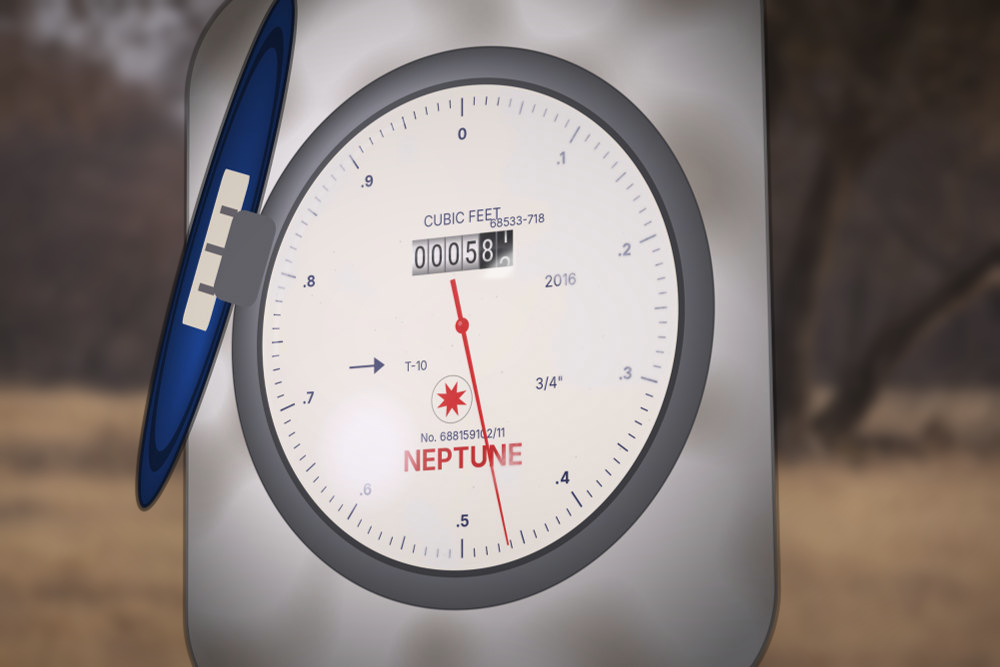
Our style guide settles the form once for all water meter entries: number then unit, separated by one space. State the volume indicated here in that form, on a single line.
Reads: 581.46 ft³
